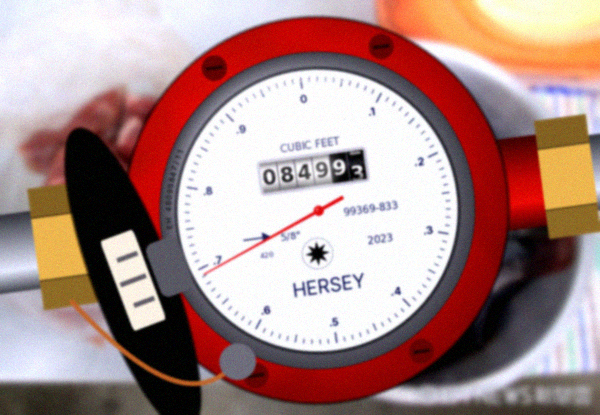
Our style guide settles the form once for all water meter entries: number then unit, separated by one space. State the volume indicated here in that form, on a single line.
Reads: 84992.69 ft³
